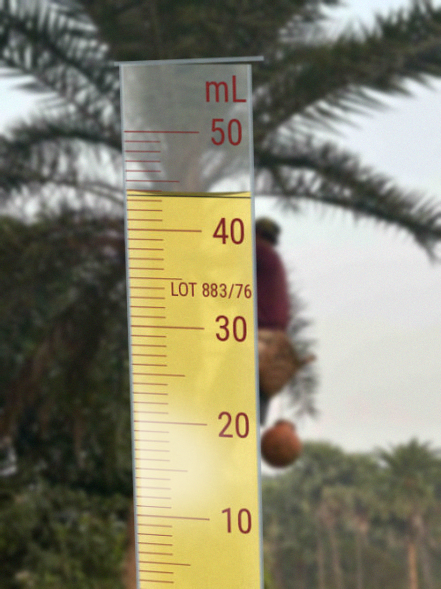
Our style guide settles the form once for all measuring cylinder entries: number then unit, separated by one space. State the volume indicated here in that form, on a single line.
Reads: 43.5 mL
